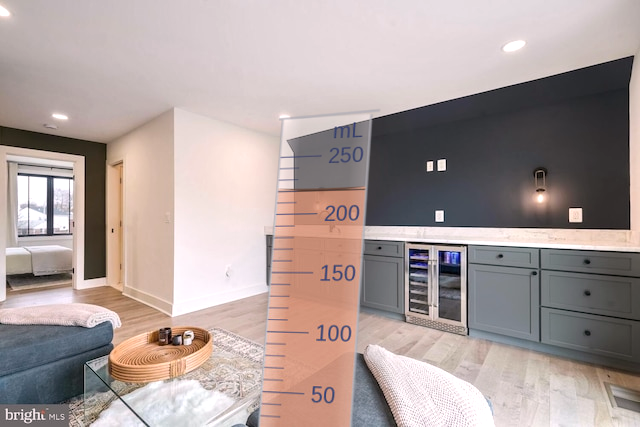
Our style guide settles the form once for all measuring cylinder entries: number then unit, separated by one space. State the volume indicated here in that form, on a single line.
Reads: 220 mL
